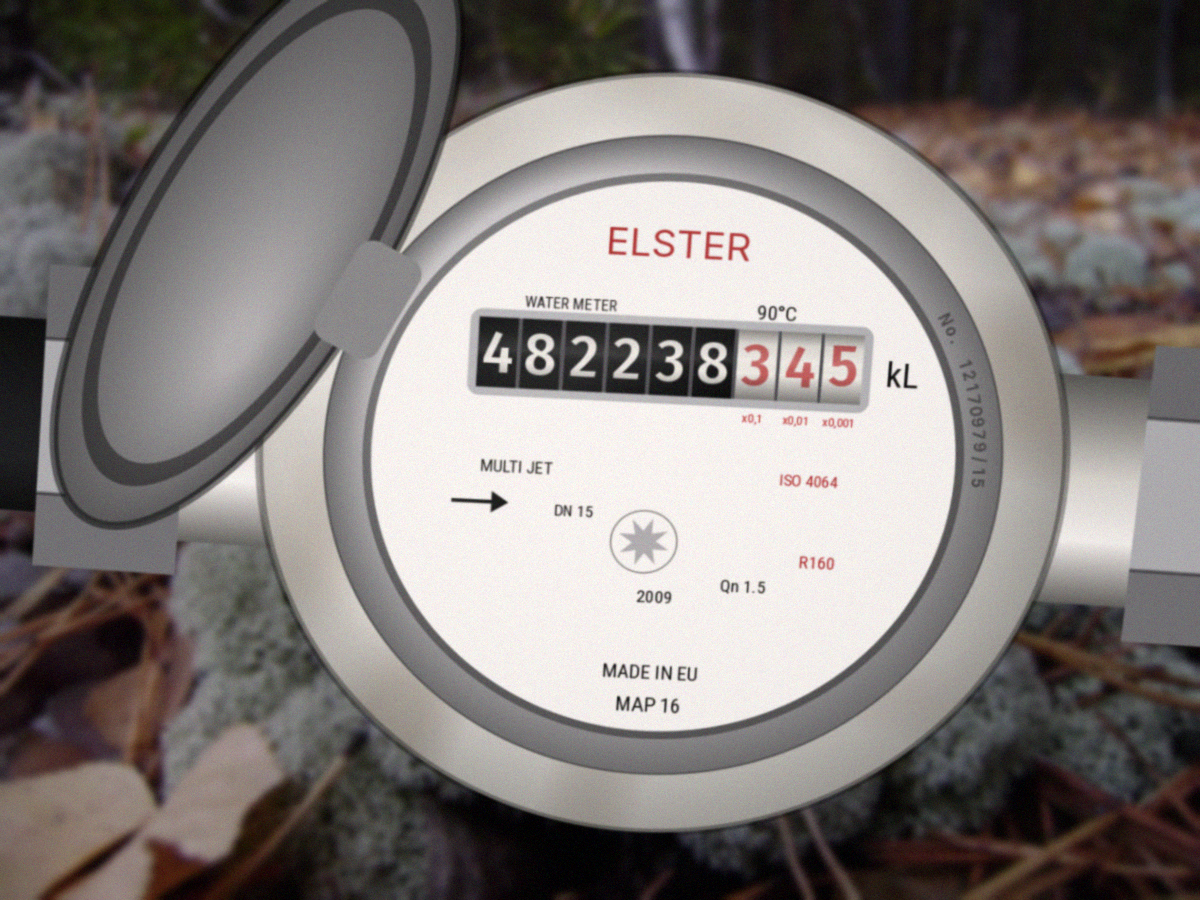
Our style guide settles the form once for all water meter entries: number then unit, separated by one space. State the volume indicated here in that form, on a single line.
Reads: 482238.345 kL
